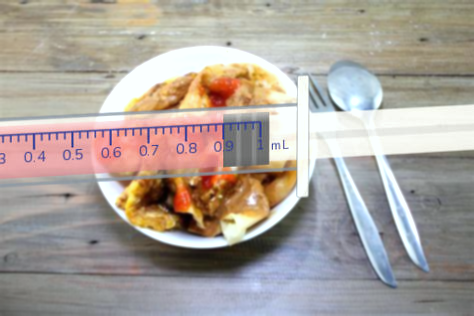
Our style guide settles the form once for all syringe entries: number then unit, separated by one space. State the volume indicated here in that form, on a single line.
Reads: 0.9 mL
